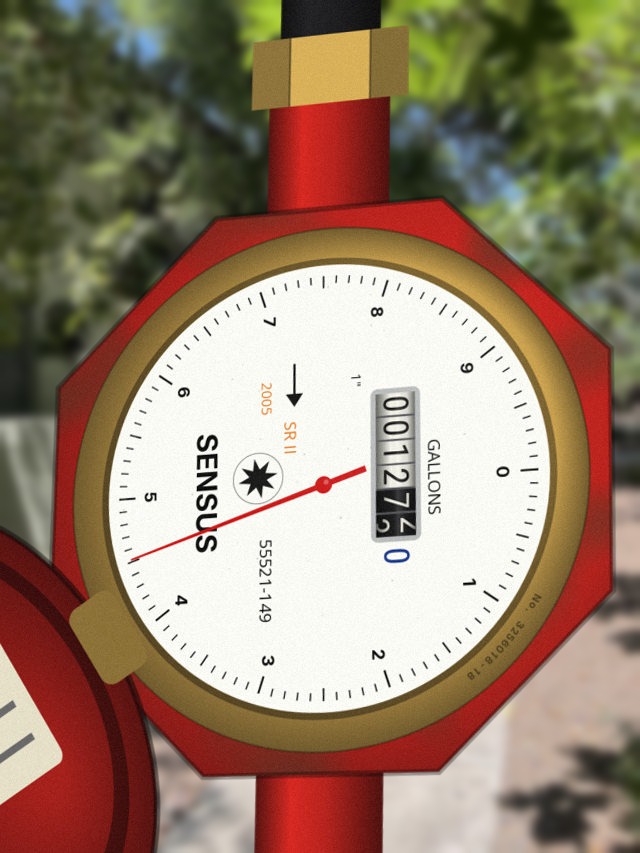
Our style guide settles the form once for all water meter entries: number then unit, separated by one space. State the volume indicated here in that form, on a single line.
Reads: 12724.5 gal
